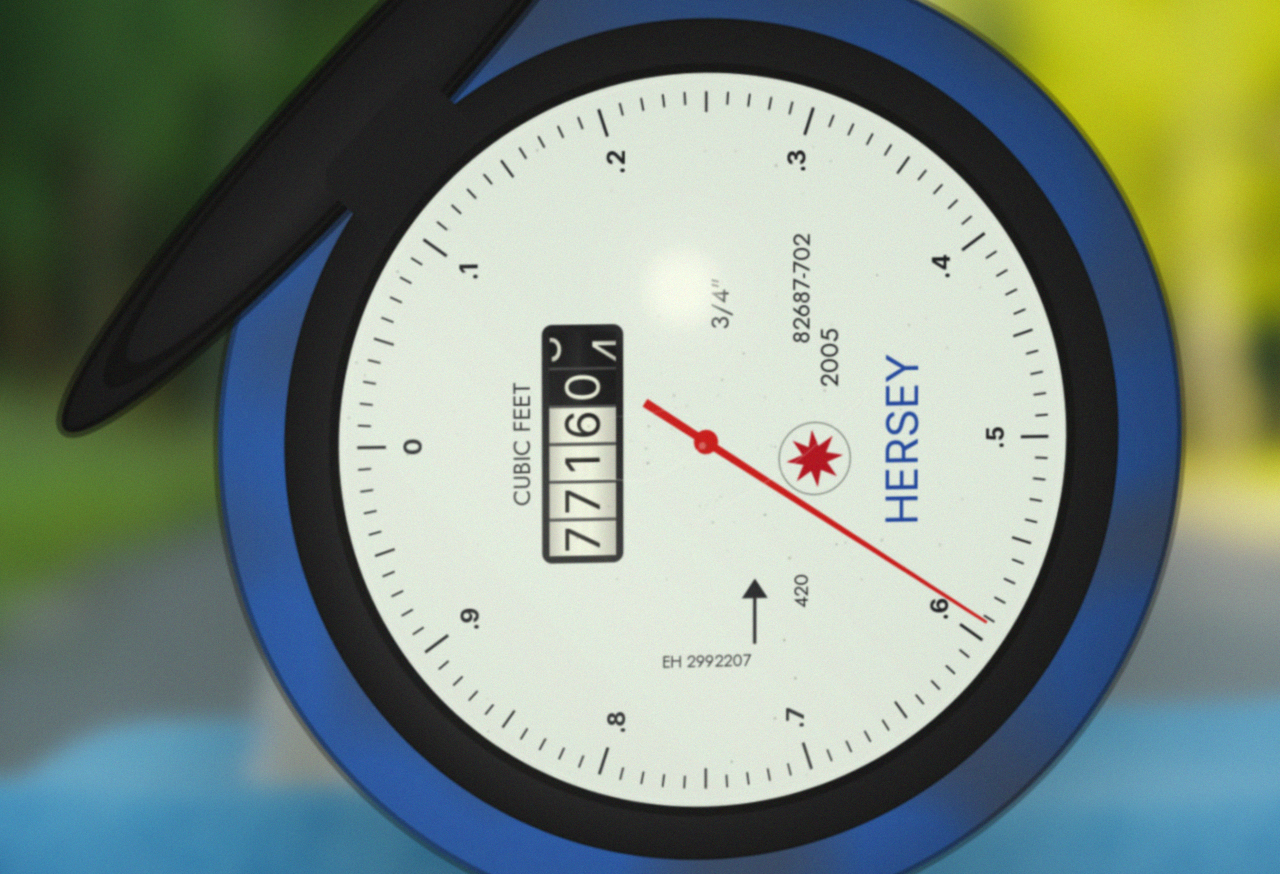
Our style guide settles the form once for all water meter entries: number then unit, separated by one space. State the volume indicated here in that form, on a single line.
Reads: 771603.59 ft³
